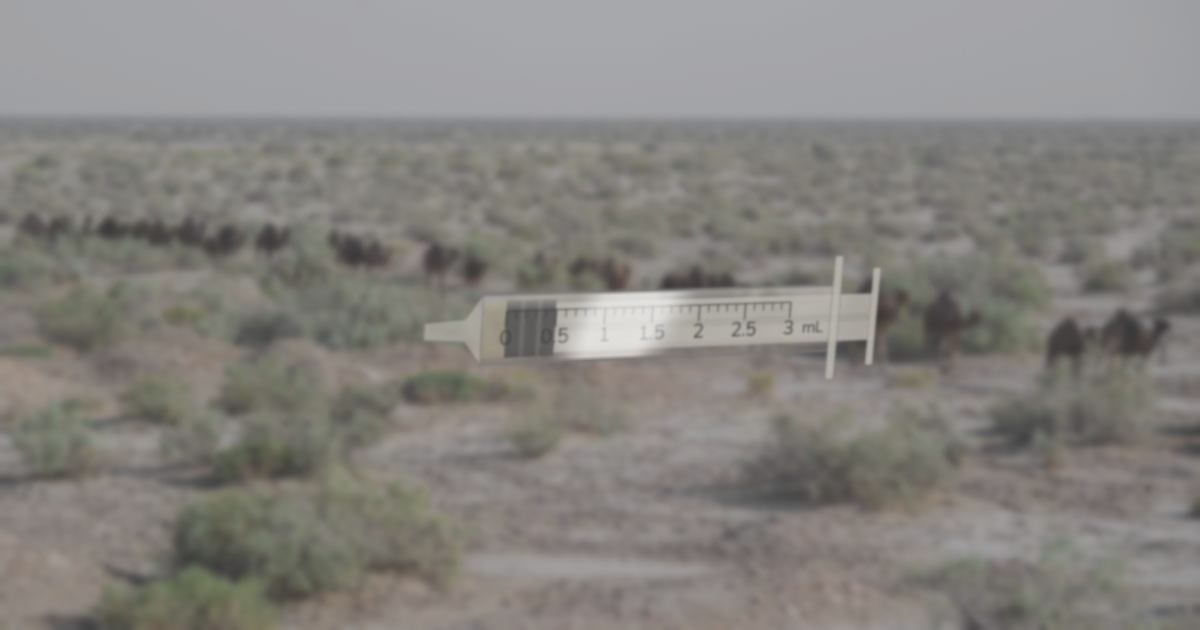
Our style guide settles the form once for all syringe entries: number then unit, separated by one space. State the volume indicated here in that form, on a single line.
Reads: 0 mL
